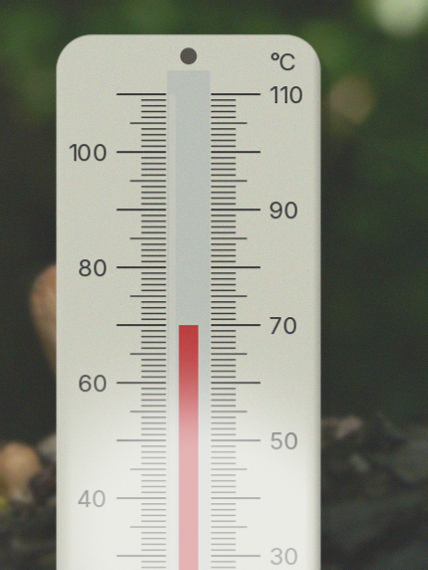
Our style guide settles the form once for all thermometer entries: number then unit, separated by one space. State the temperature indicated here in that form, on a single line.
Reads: 70 °C
